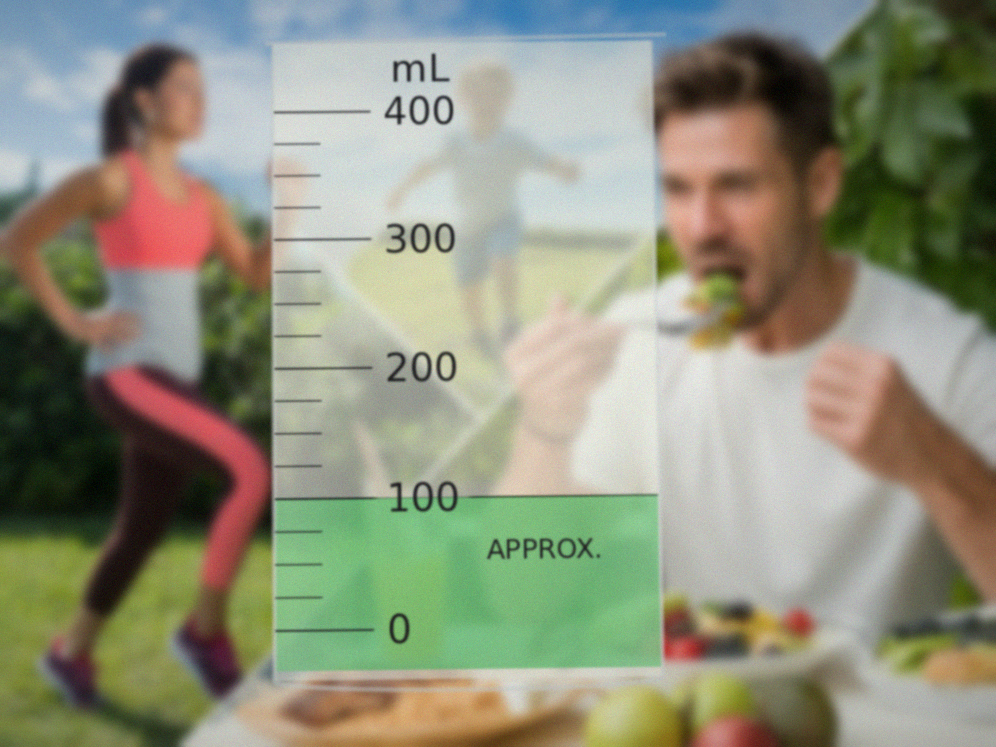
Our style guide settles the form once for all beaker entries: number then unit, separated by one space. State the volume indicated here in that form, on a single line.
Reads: 100 mL
